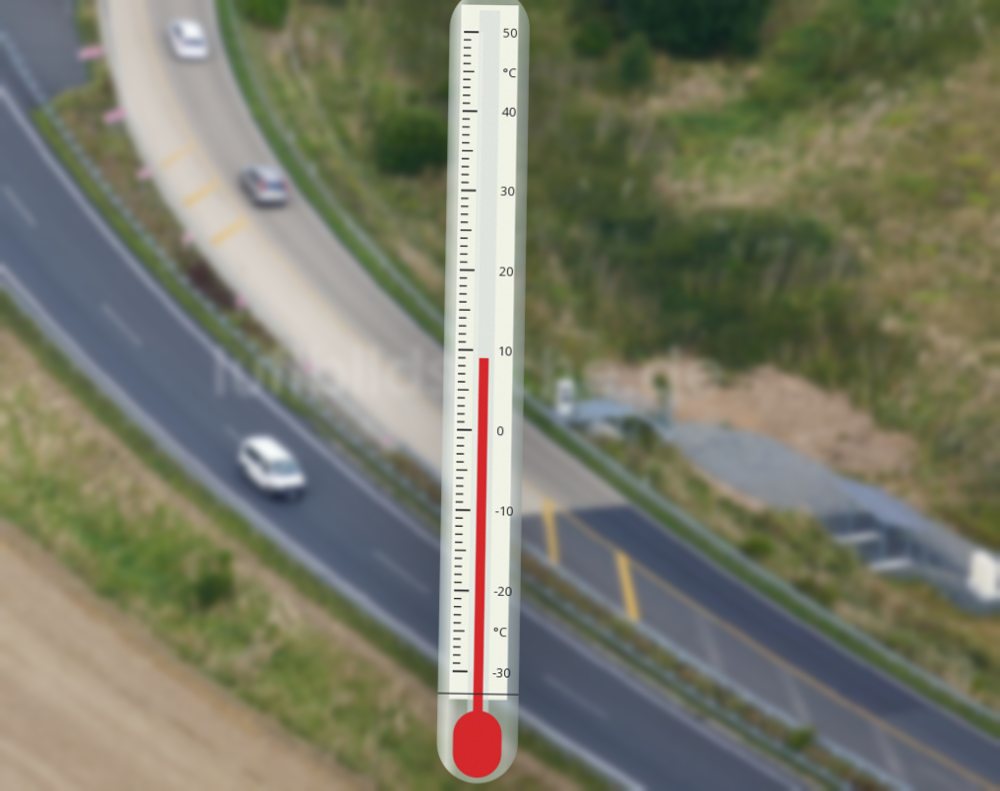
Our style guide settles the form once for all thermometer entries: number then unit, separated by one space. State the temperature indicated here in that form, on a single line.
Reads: 9 °C
